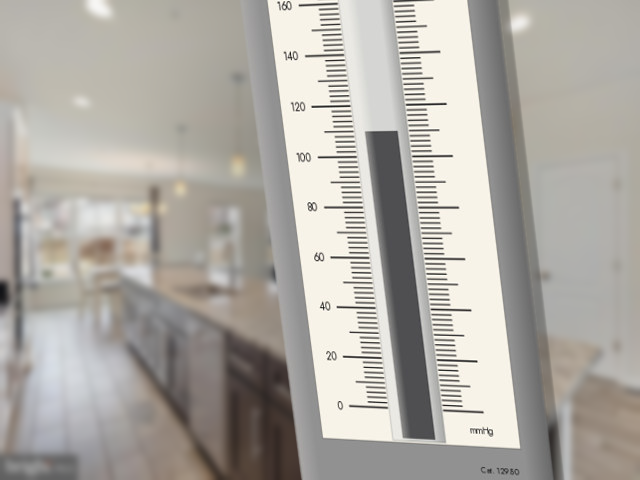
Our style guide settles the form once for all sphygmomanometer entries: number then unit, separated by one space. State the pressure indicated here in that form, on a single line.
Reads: 110 mmHg
